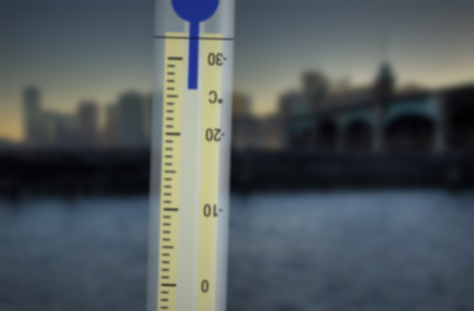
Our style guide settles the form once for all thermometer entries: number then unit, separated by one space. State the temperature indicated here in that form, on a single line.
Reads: -26 °C
